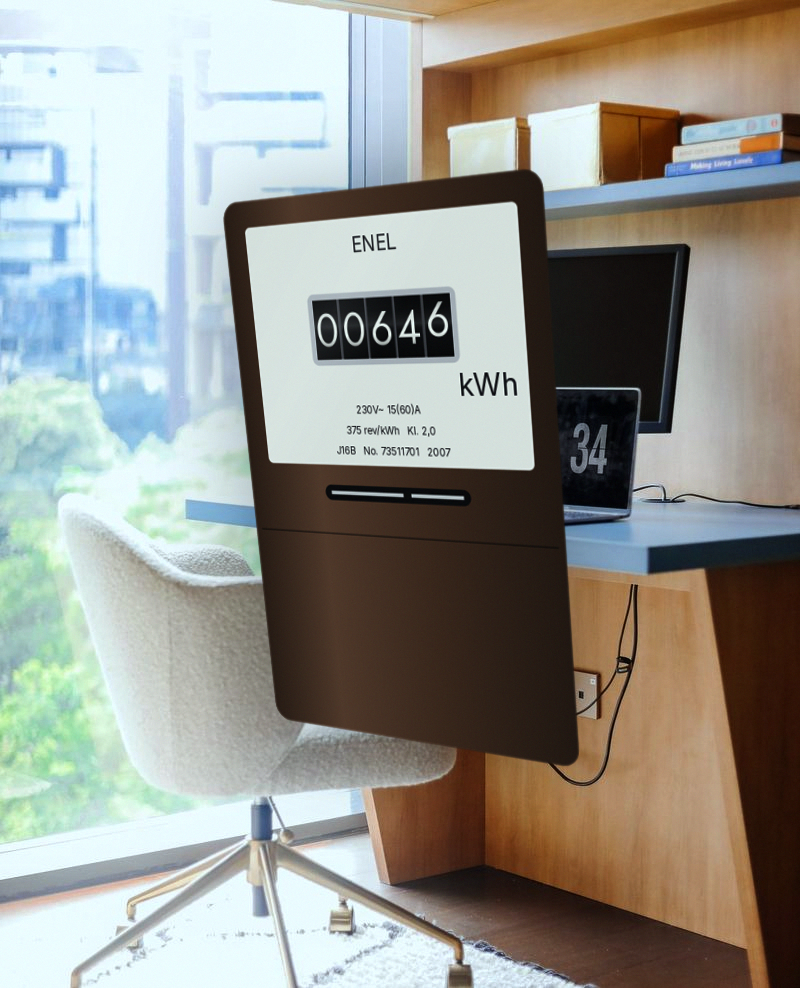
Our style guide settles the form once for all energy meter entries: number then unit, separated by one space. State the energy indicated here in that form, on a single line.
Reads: 646 kWh
